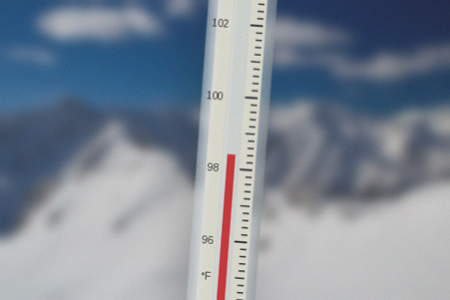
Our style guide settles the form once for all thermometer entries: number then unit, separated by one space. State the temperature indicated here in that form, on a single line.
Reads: 98.4 °F
